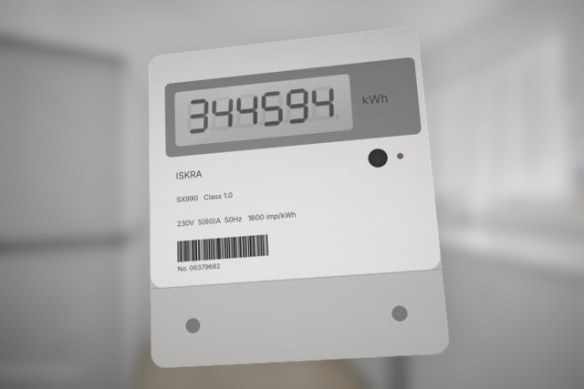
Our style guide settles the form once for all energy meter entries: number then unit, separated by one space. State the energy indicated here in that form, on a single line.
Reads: 344594 kWh
